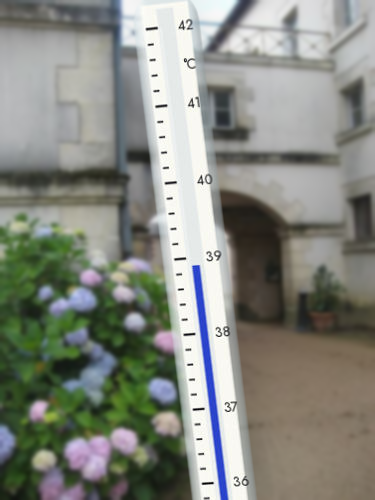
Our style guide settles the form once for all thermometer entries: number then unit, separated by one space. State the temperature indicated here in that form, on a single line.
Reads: 38.9 °C
